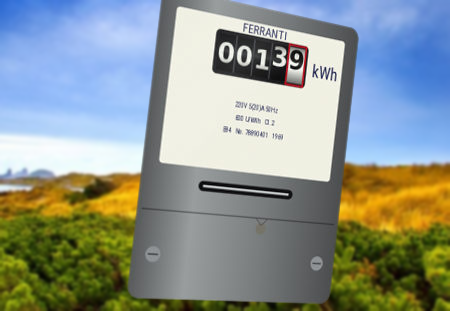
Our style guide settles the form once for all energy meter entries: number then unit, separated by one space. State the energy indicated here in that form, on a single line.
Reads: 13.9 kWh
